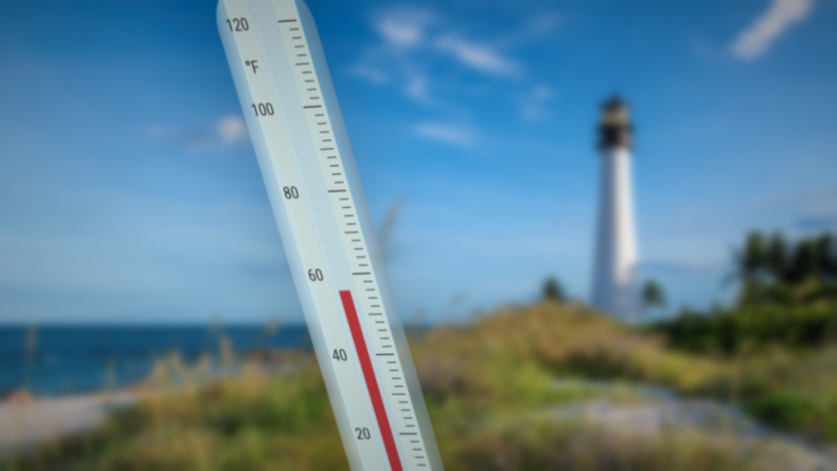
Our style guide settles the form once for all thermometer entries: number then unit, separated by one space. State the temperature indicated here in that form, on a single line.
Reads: 56 °F
